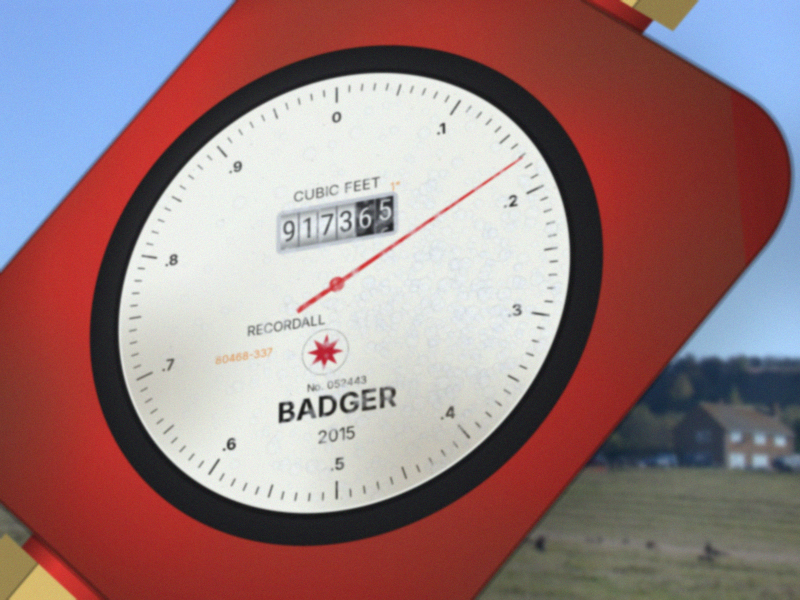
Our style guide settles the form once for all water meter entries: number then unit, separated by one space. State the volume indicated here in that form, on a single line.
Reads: 917365.17 ft³
